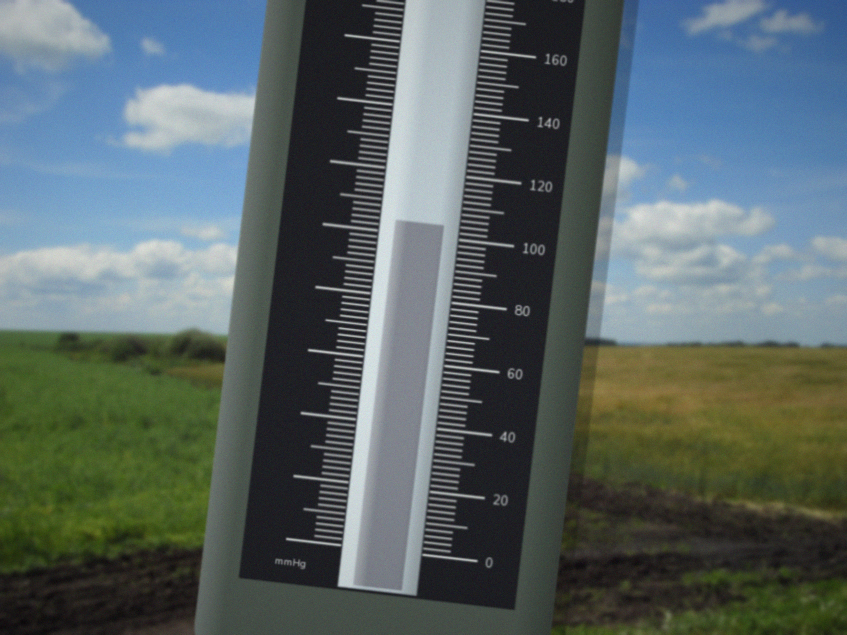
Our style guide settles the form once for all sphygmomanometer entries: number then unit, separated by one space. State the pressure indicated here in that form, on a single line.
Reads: 104 mmHg
